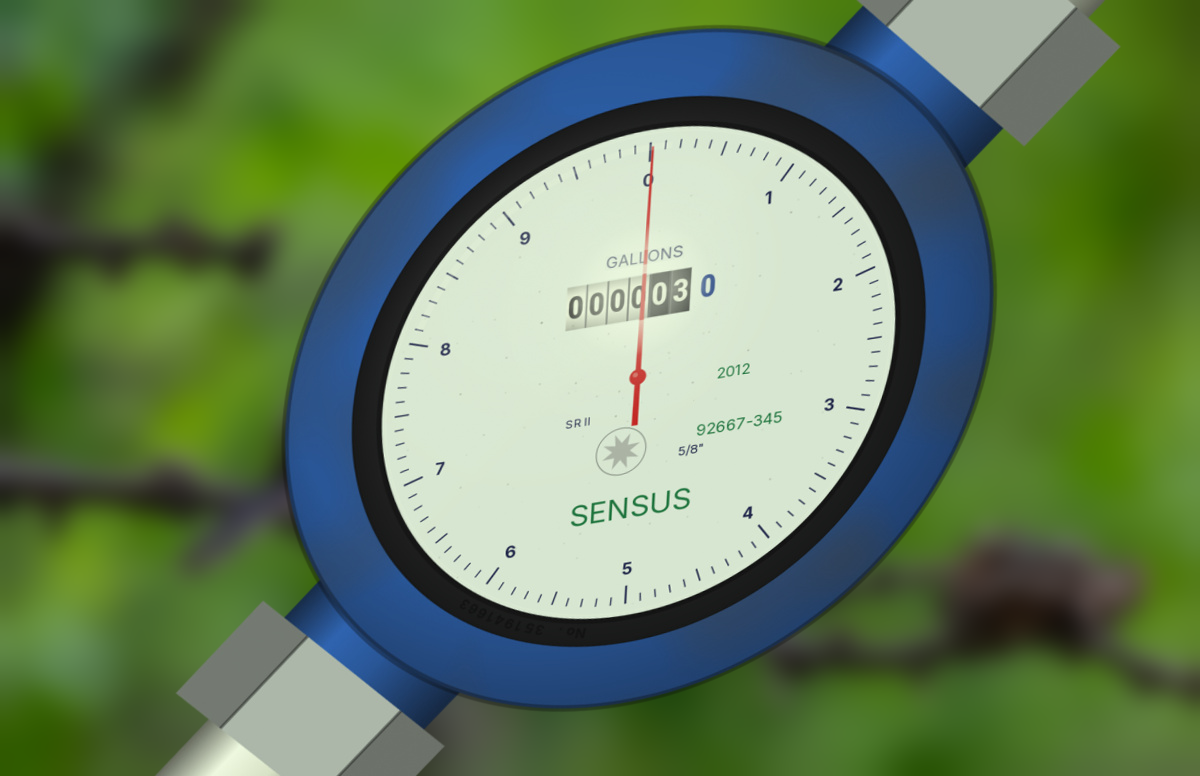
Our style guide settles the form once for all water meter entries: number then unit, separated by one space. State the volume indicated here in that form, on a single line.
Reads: 30.0 gal
